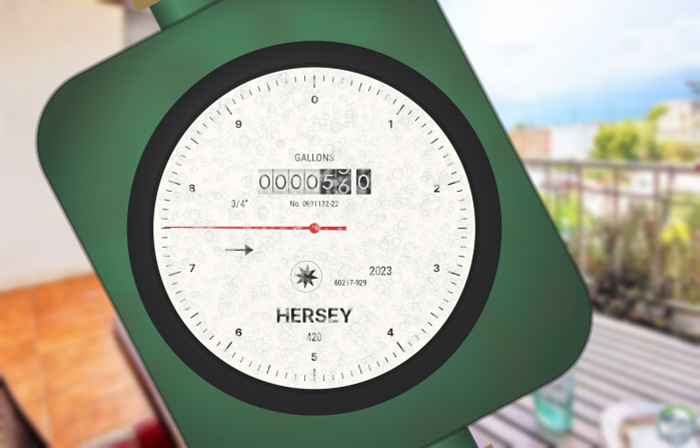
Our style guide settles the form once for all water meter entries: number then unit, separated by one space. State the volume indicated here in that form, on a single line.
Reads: 557.5 gal
